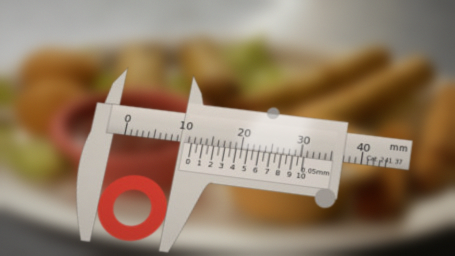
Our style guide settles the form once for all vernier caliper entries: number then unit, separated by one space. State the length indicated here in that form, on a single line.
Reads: 11.5 mm
